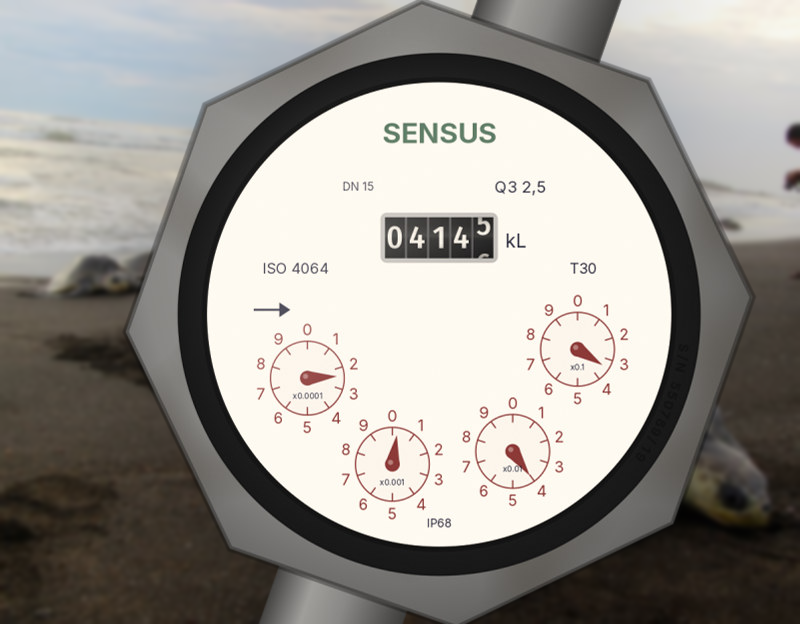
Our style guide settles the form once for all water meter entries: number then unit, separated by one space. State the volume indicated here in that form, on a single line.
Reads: 4145.3402 kL
